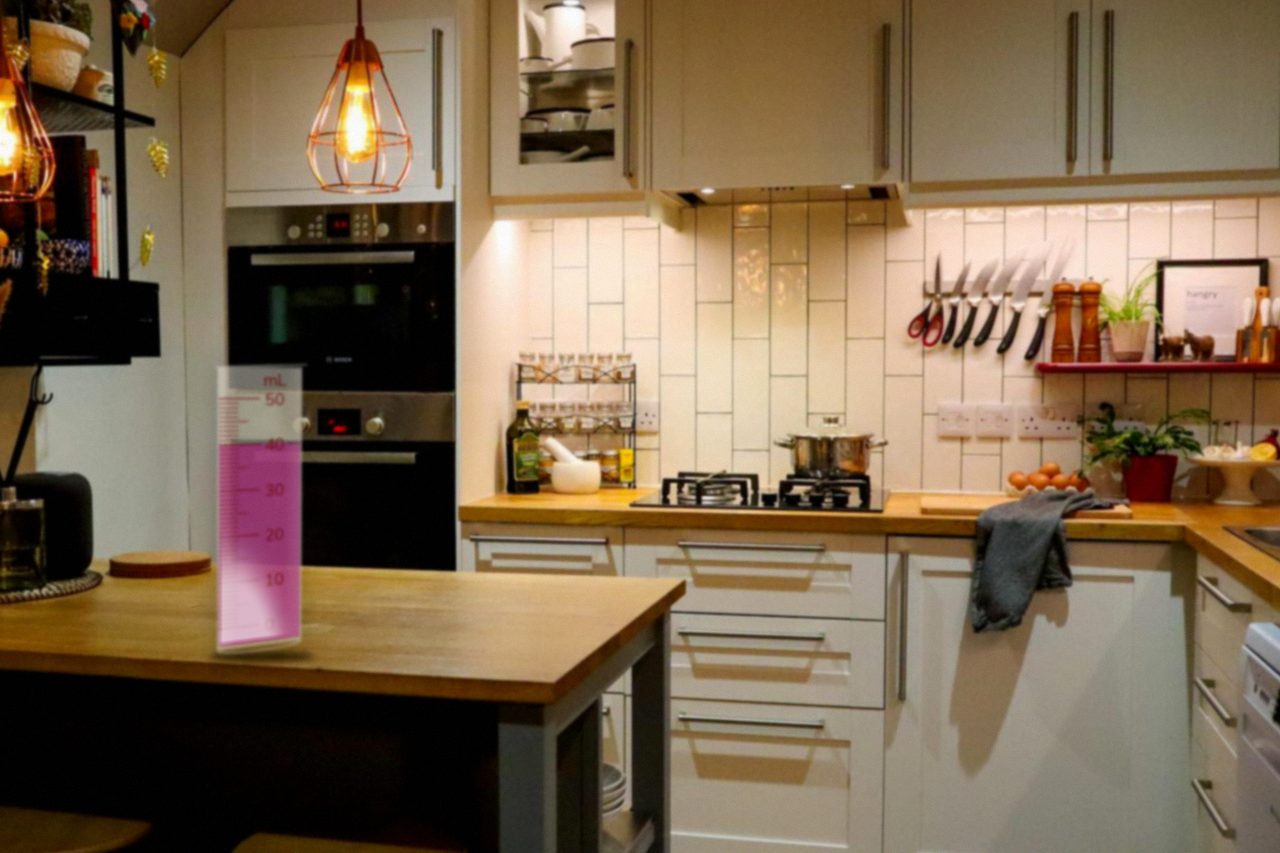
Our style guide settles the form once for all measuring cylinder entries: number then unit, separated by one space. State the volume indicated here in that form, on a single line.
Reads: 40 mL
